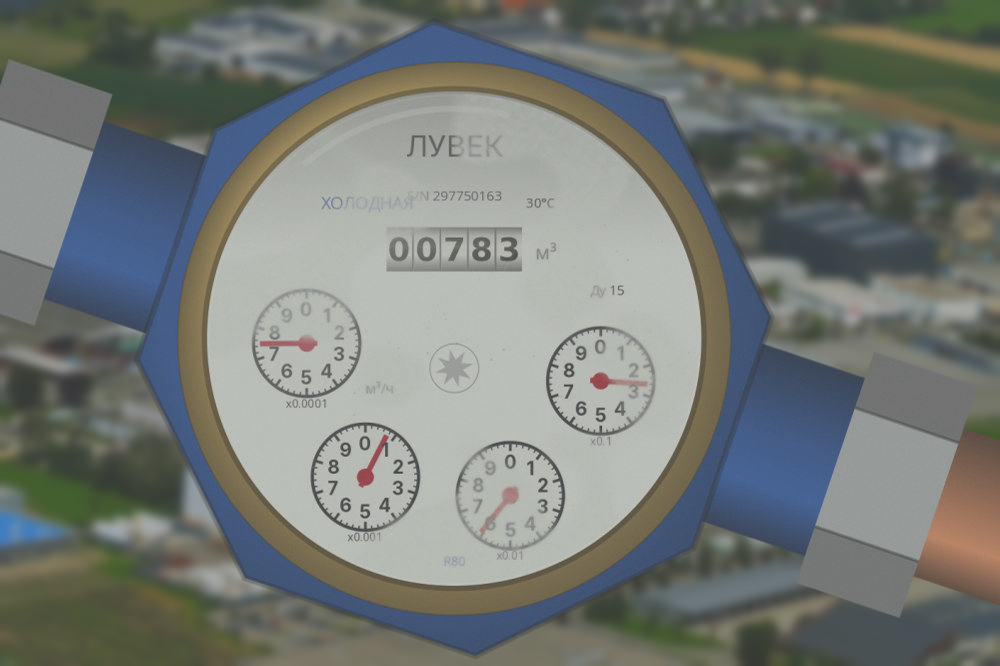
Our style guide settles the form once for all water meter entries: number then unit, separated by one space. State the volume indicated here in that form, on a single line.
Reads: 783.2607 m³
